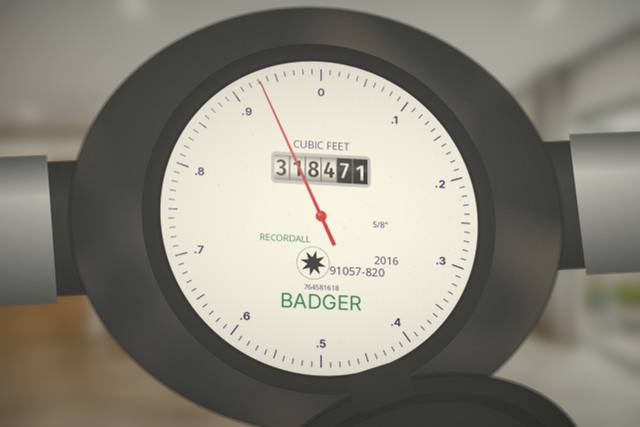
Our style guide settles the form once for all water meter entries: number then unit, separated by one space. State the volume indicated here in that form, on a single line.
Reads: 318470.93 ft³
